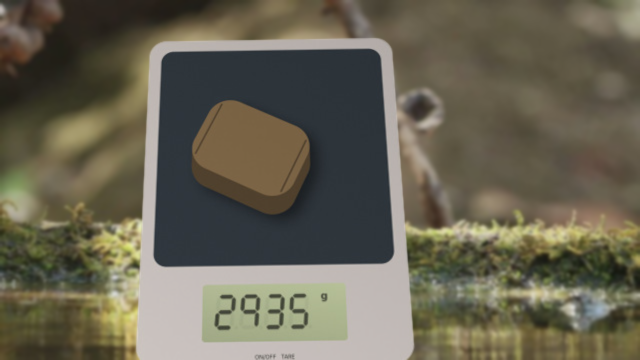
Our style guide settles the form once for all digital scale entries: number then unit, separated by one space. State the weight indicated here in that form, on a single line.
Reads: 2935 g
